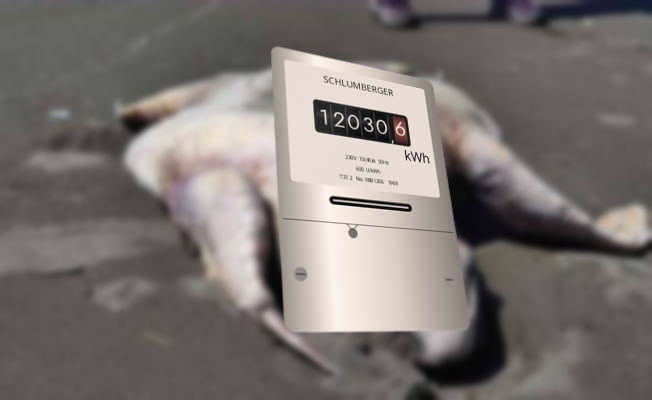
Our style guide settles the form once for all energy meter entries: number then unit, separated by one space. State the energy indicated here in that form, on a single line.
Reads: 12030.6 kWh
